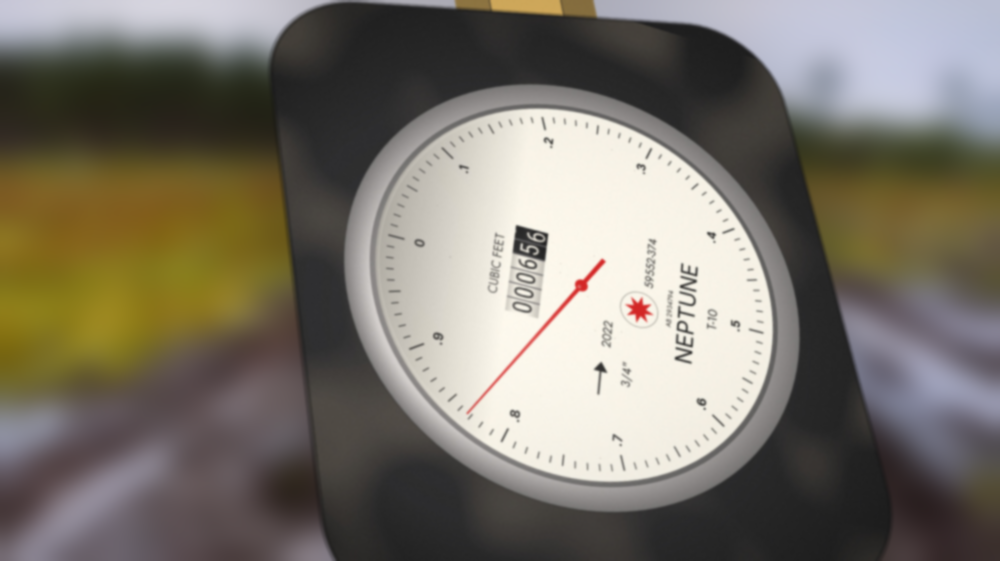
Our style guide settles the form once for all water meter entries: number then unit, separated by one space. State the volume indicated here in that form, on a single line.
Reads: 655.83 ft³
